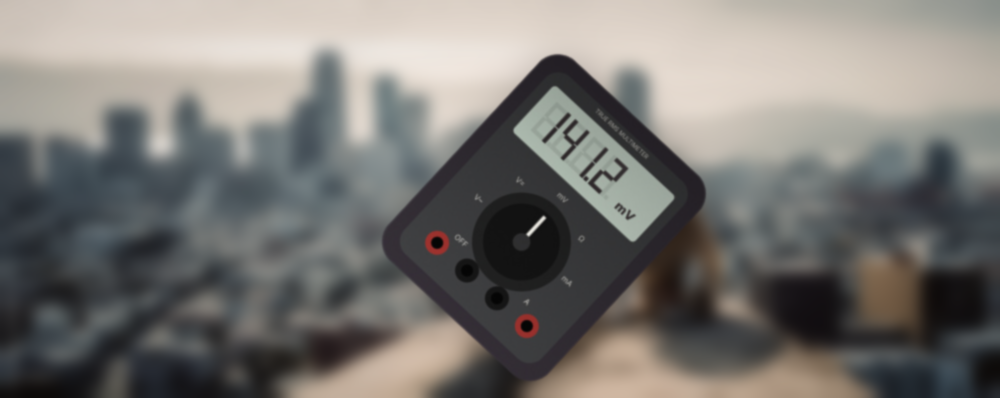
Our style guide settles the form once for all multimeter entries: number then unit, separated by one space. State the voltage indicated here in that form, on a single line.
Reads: 141.2 mV
